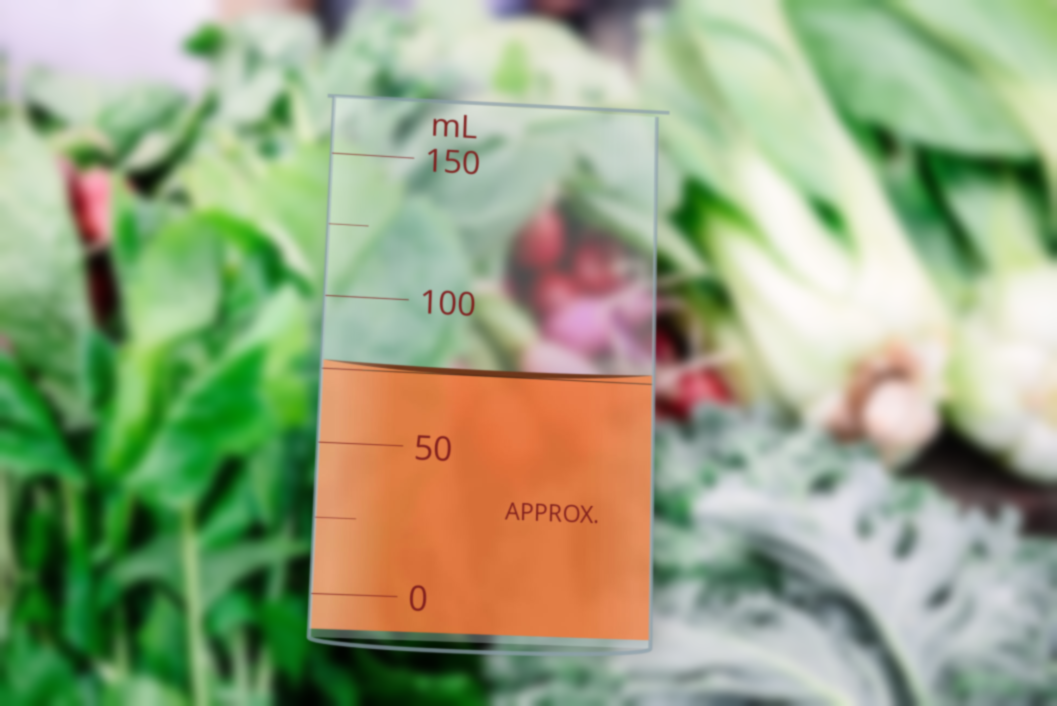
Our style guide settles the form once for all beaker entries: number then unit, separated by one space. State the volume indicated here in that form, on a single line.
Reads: 75 mL
